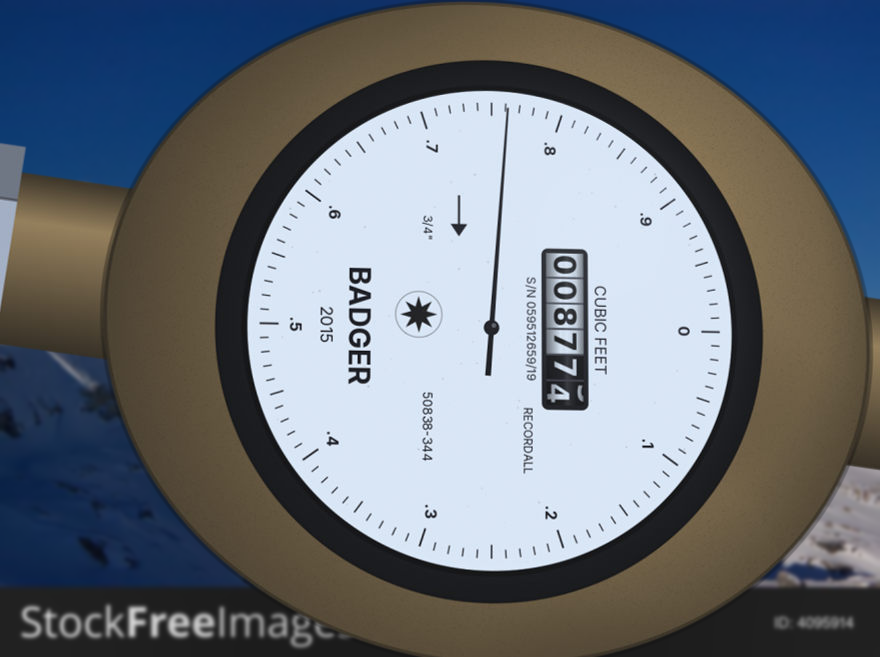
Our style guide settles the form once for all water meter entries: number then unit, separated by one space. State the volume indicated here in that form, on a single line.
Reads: 8773.76 ft³
